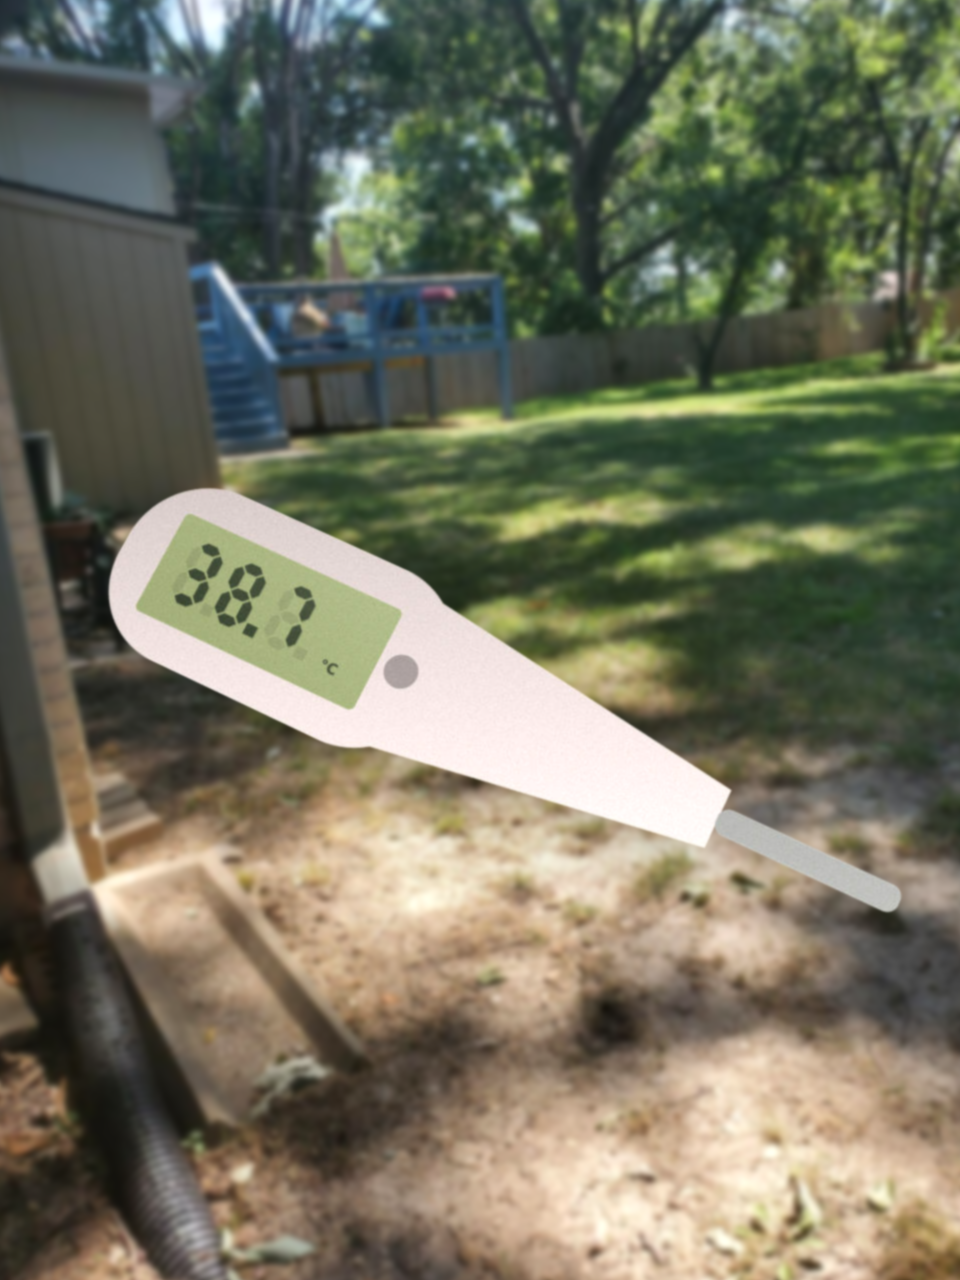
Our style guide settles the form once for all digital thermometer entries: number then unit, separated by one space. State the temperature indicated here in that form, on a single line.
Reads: 38.7 °C
